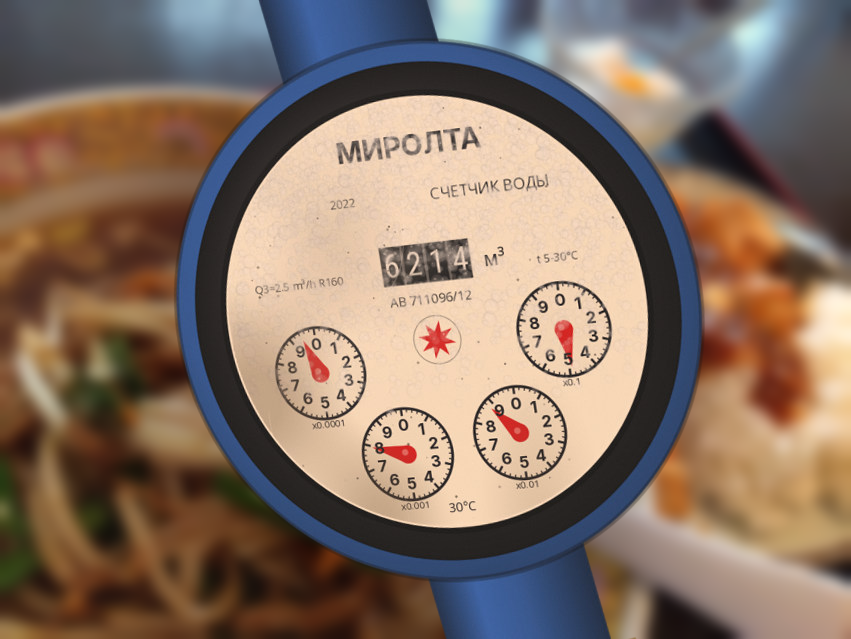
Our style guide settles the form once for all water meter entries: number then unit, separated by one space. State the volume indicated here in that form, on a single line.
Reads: 6214.4879 m³
